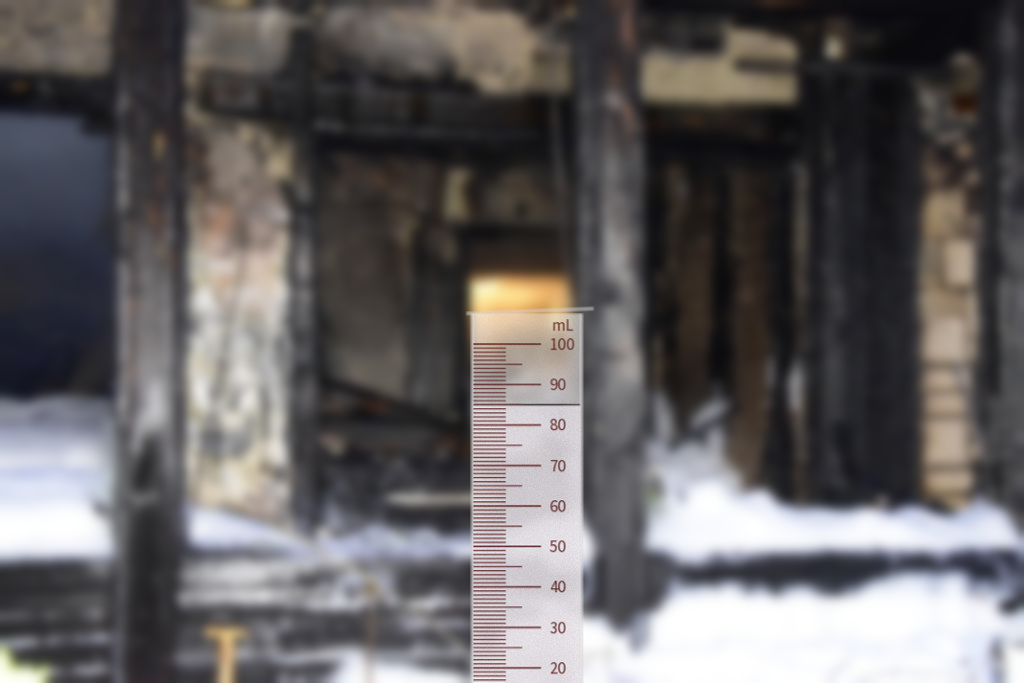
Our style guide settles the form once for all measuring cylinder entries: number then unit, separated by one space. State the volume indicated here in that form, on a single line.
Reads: 85 mL
